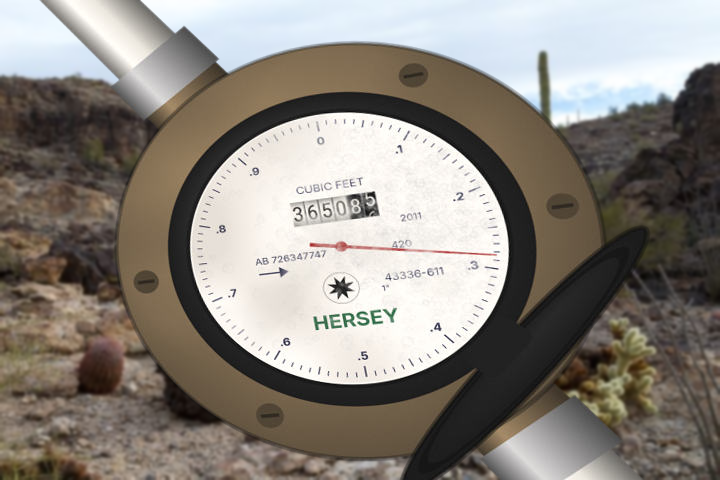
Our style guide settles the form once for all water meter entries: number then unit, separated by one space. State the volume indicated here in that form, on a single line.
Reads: 365085.28 ft³
